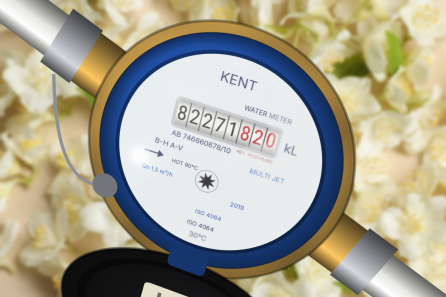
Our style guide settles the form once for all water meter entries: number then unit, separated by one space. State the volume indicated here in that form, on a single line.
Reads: 82271.820 kL
